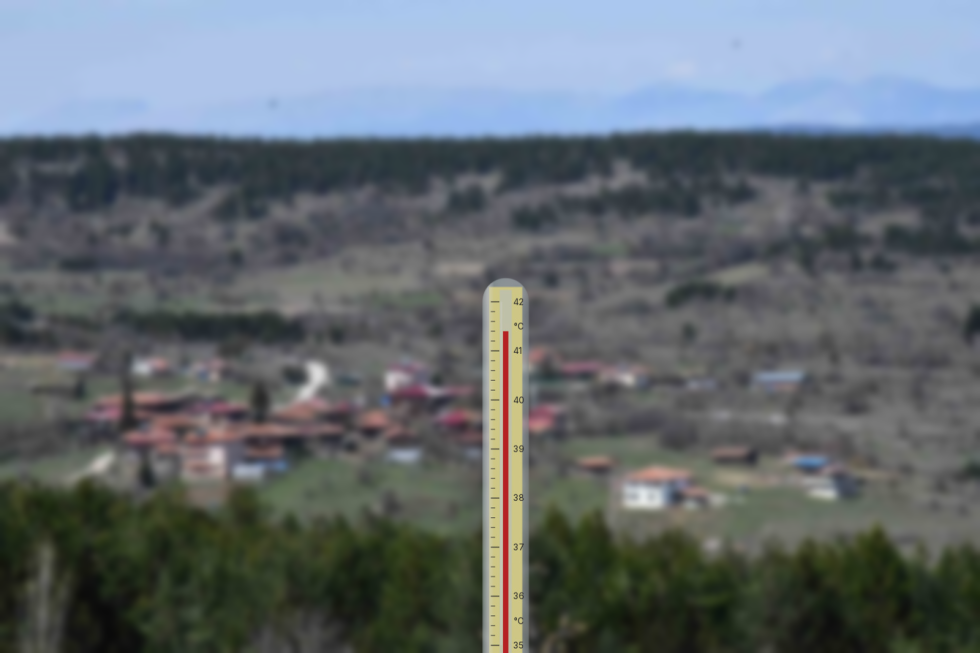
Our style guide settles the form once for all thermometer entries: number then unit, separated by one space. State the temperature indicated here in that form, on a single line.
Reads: 41.4 °C
